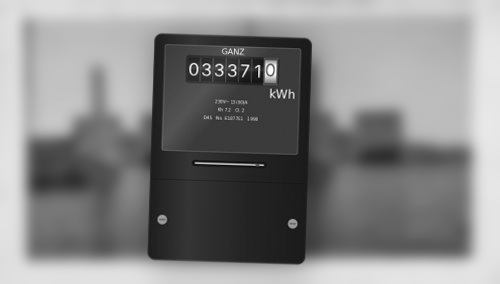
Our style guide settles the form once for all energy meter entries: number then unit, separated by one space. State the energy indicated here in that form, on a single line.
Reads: 33371.0 kWh
